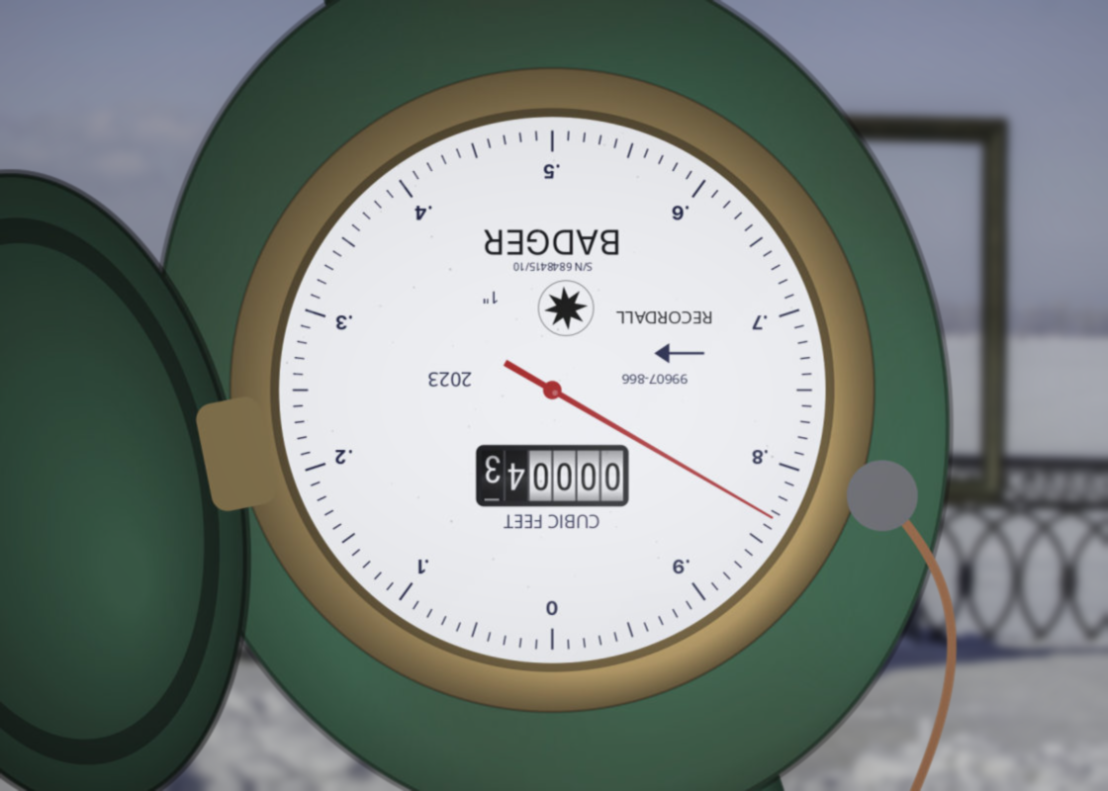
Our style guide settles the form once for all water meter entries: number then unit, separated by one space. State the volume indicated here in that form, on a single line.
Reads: 42.83 ft³
